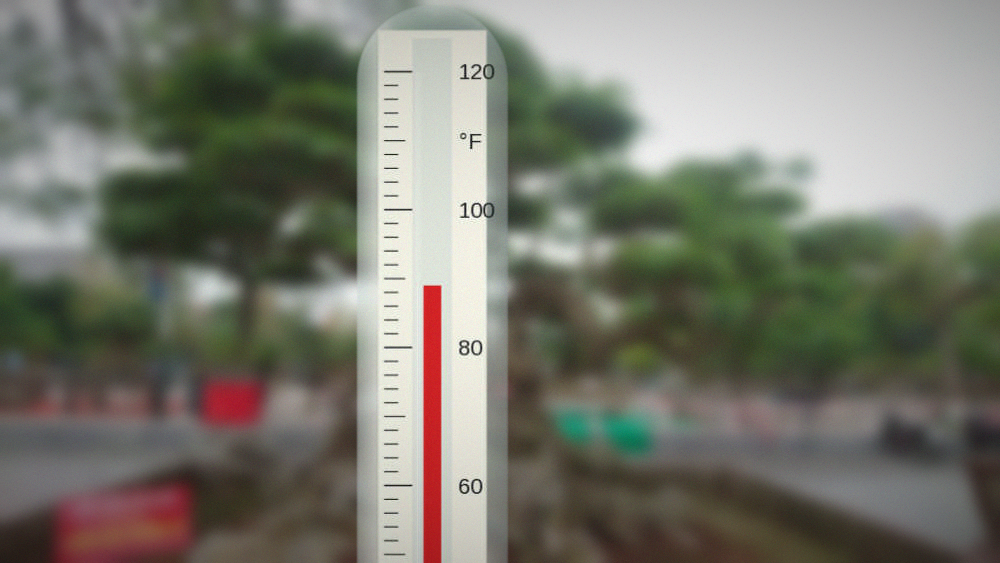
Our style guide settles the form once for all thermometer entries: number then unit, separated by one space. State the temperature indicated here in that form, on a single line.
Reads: 89 °F
